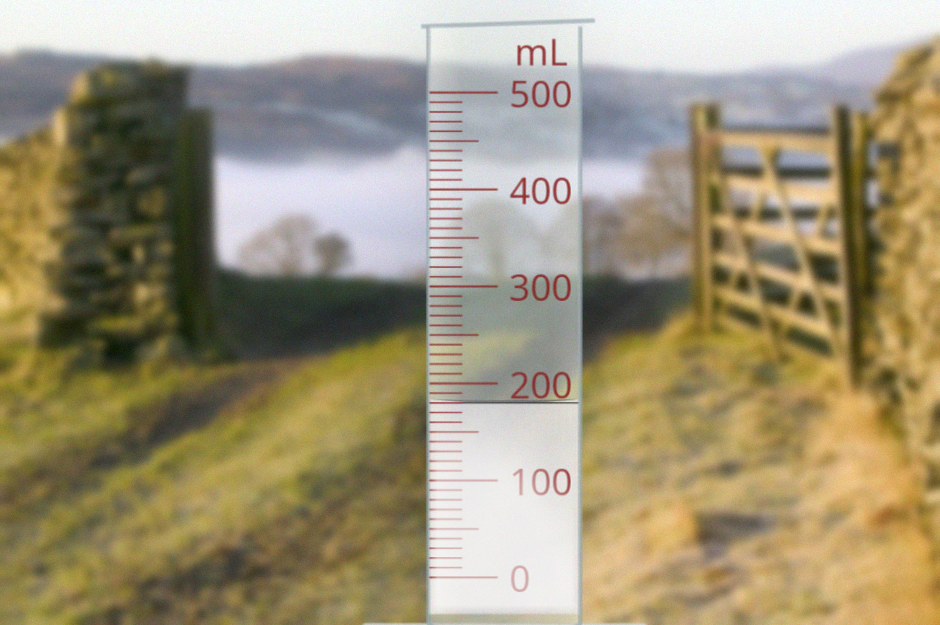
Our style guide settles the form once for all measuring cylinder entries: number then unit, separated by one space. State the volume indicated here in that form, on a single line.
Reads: 180 mL
